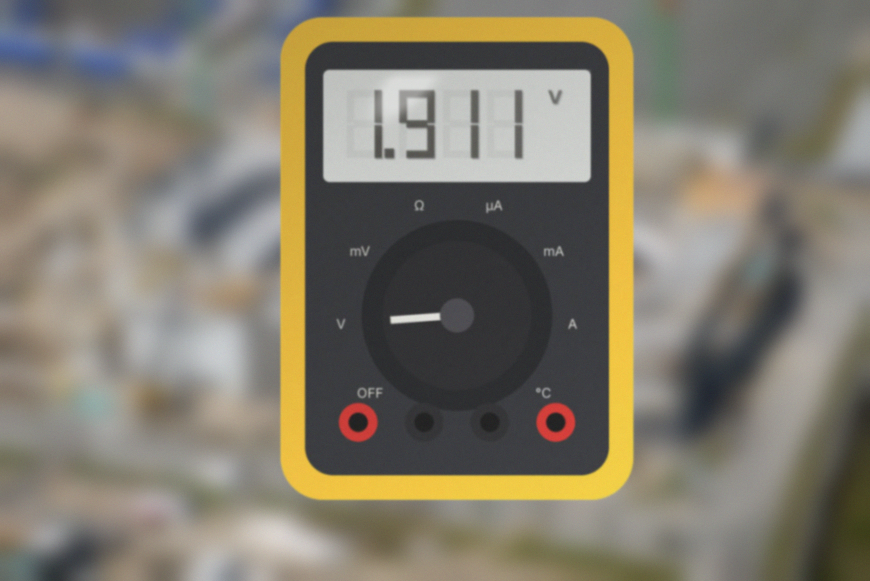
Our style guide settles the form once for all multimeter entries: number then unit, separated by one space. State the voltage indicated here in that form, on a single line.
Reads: 1.911 V
